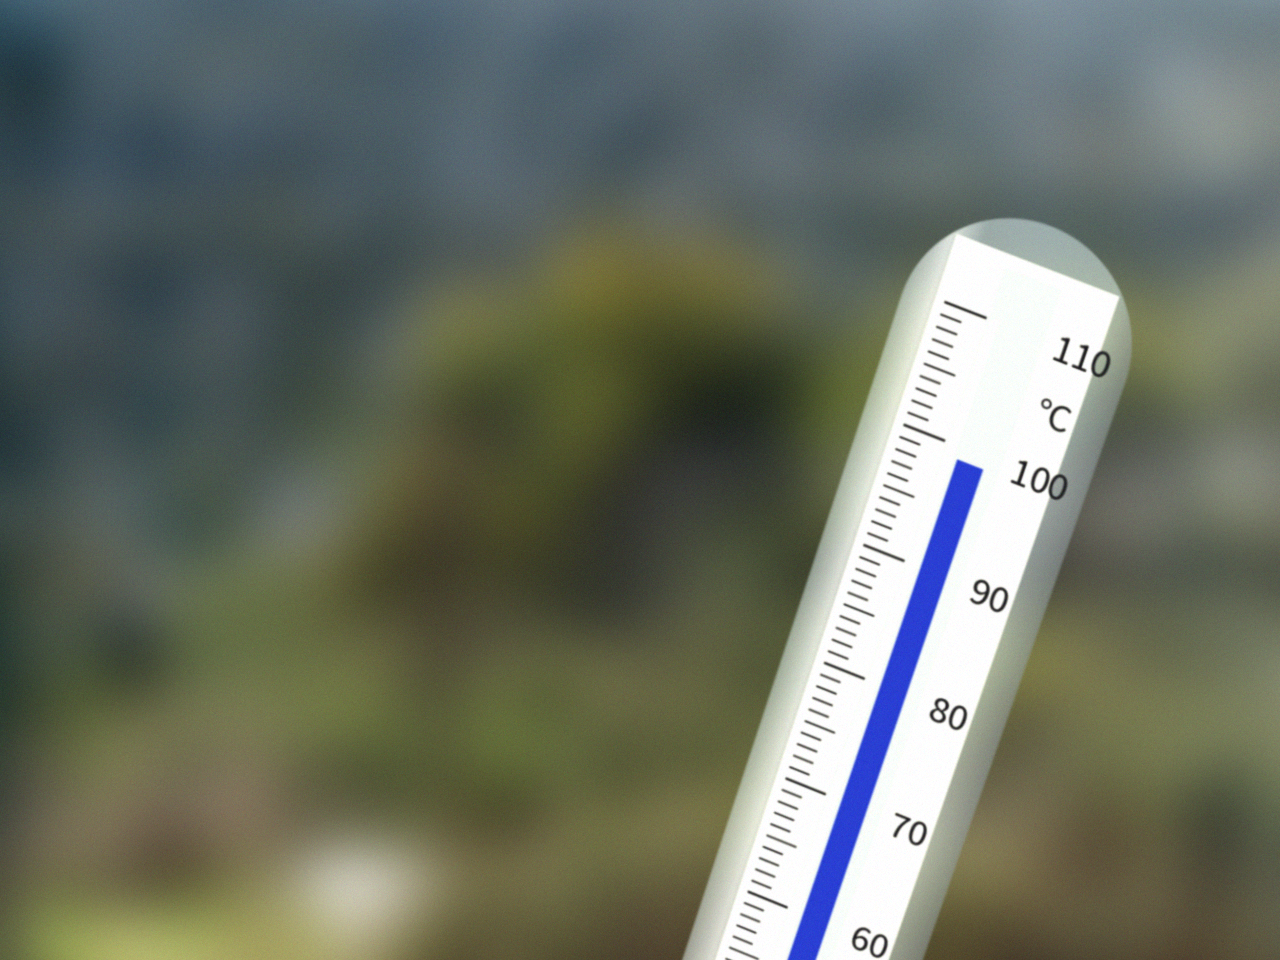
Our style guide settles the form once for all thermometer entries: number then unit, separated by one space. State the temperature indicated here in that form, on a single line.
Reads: 99 °C
